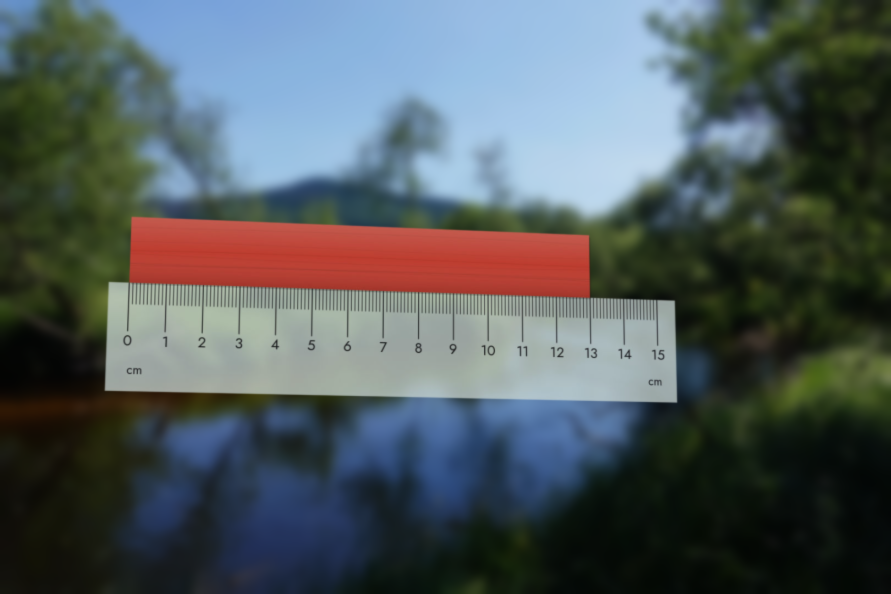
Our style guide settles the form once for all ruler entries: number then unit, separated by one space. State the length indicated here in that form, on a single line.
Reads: 13 cm
